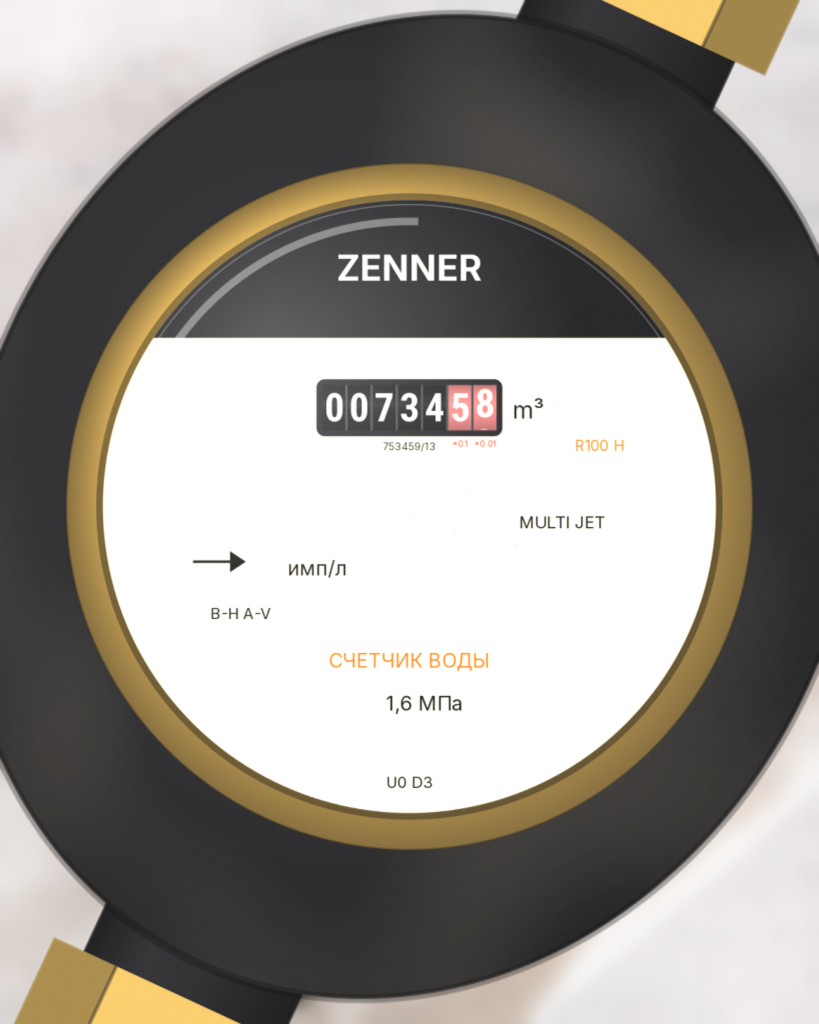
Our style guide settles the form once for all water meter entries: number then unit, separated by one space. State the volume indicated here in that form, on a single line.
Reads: 734.58 m³
